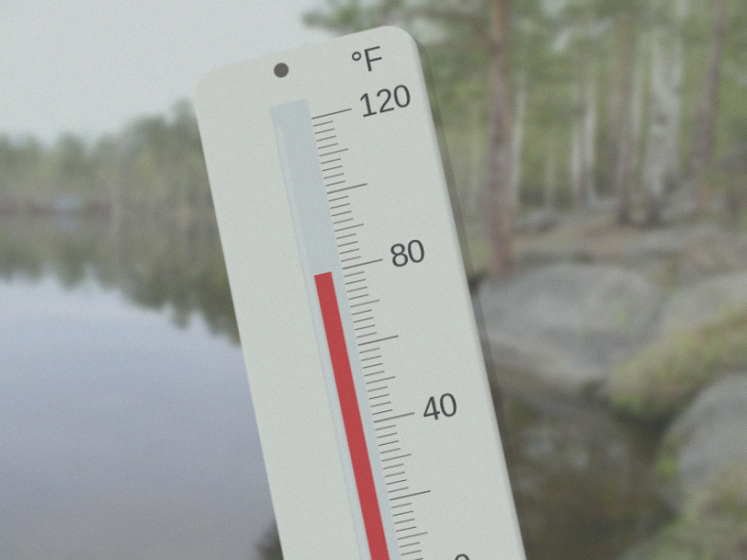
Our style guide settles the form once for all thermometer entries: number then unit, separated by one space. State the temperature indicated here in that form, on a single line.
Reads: 80 °F
